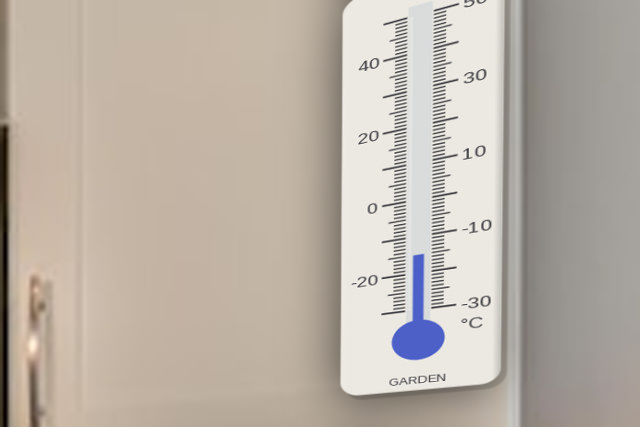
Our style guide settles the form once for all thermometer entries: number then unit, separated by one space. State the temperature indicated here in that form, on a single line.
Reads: -15 °C
